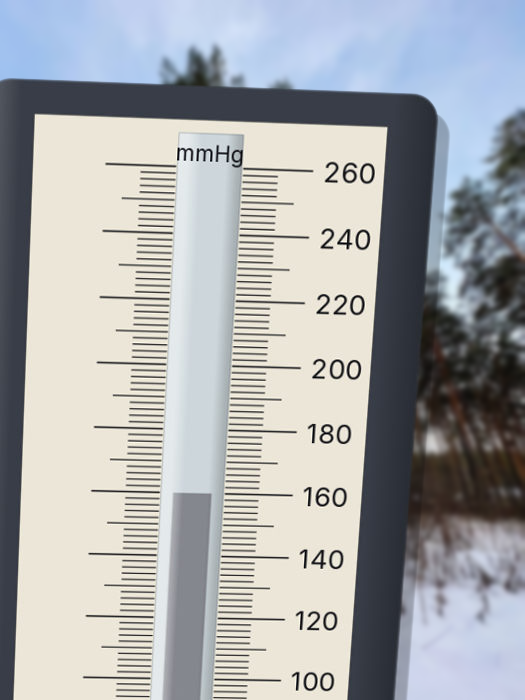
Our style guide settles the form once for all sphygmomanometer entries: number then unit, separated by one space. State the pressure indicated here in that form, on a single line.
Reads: 160 mmHg
